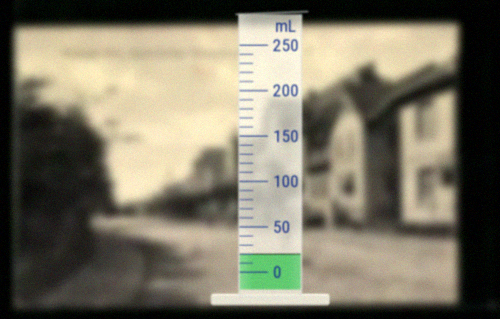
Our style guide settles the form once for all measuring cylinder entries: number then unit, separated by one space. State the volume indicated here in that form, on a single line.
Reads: 20 mL
